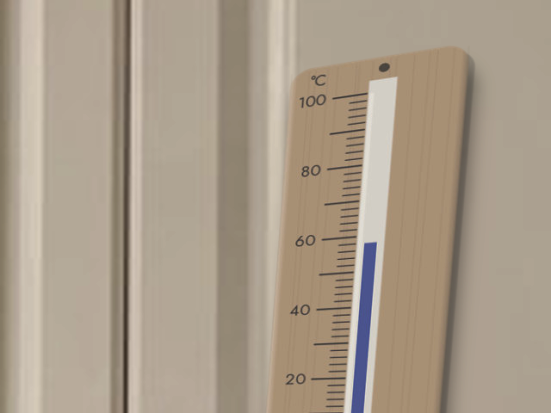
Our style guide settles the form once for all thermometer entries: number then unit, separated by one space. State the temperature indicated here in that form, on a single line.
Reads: 58 °C
